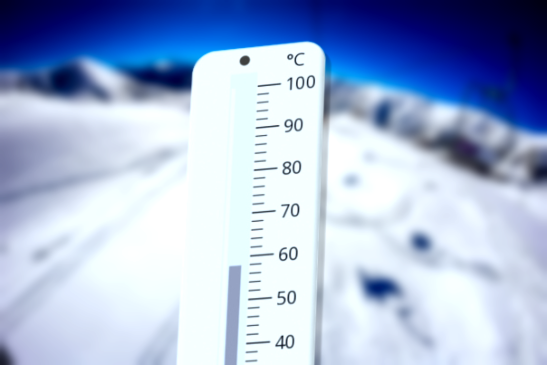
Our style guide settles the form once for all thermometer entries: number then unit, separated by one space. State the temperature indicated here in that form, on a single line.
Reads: 58 °C
